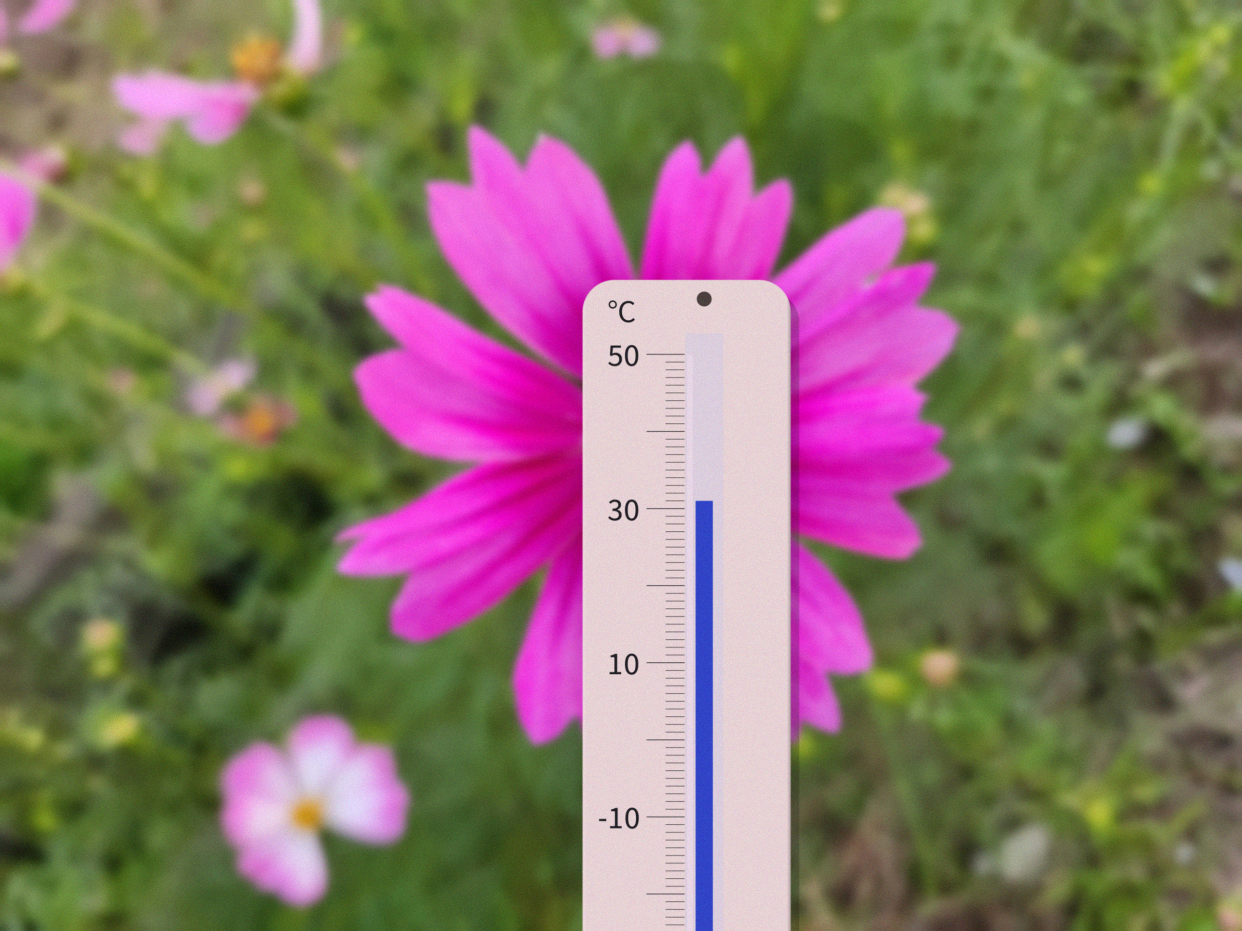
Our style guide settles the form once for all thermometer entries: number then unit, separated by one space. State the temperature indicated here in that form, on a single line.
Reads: 31 °C
